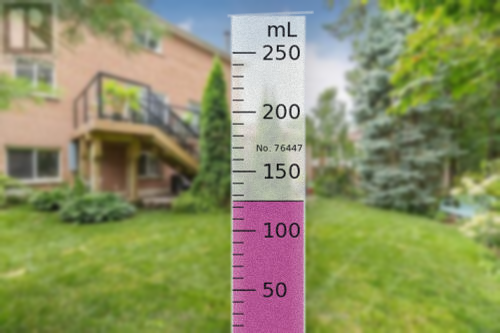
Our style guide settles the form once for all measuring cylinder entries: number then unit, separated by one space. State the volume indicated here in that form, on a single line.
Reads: 125 mL
